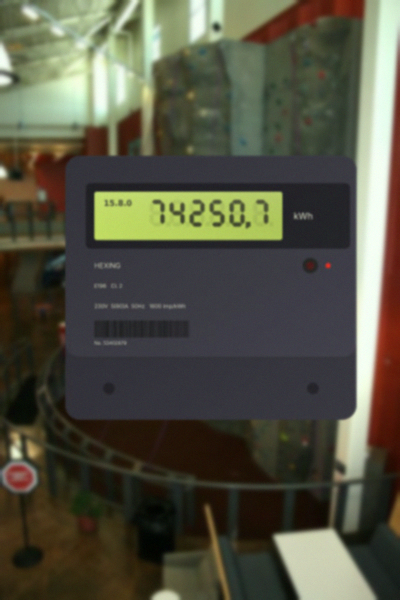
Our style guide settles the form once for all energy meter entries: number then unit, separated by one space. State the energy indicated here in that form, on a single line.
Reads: 74250.7 kWh
